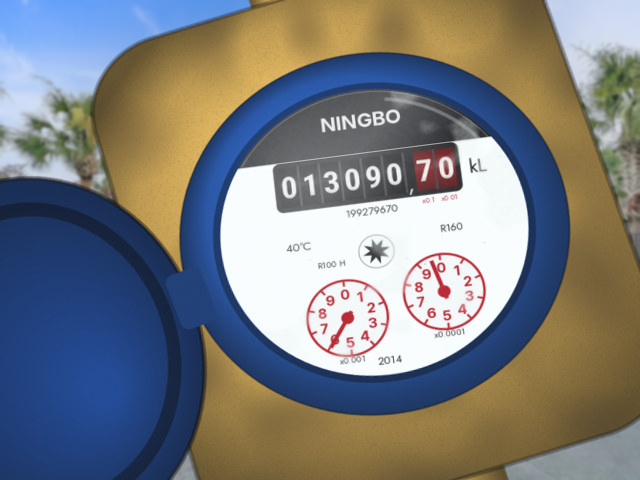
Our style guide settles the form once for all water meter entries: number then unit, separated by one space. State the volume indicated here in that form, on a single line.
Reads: 13090.7059 kL
